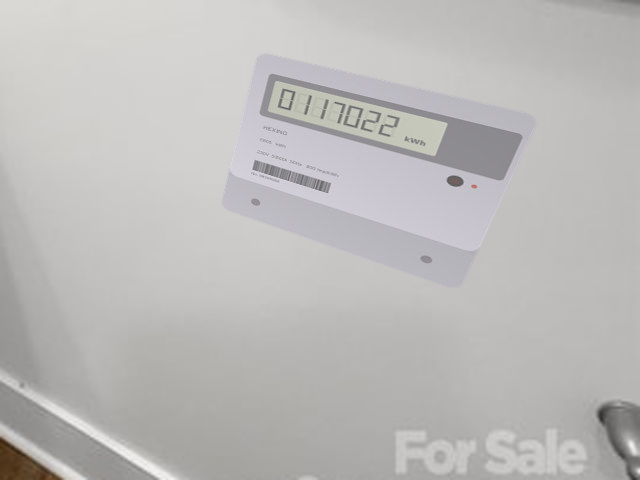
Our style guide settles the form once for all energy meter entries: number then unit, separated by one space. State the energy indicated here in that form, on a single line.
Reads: 117022 kWh
